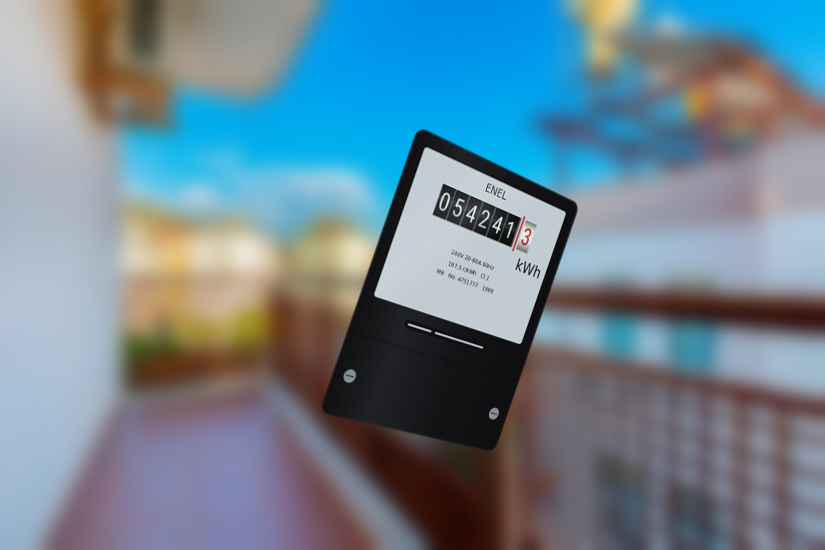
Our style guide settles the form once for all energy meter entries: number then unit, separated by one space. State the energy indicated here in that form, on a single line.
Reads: 54241.3 kWh
